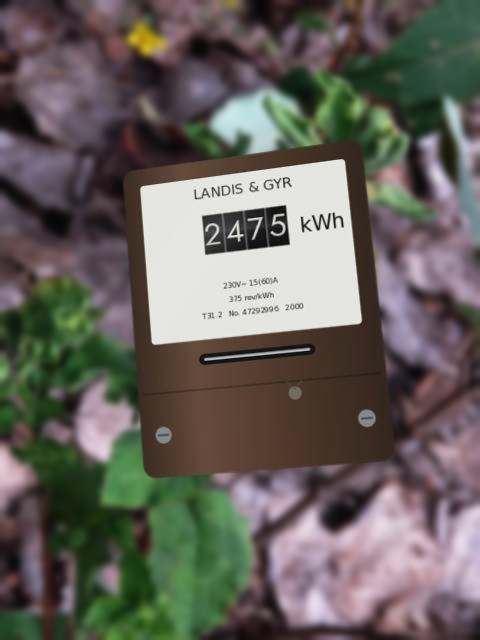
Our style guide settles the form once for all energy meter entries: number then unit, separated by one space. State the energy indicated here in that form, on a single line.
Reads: 2475 kWh
